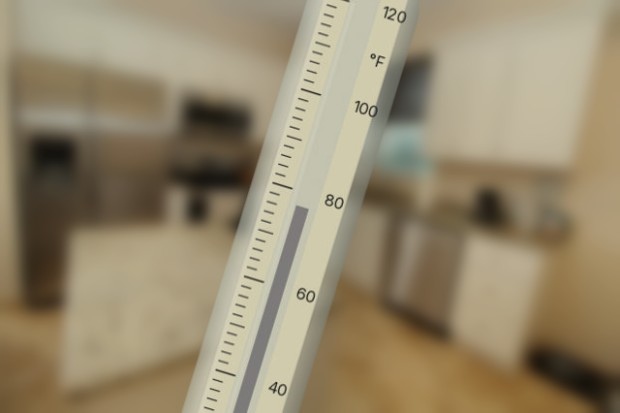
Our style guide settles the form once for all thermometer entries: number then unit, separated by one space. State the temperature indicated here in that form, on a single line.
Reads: 77 °F
